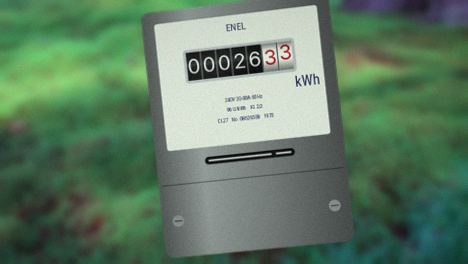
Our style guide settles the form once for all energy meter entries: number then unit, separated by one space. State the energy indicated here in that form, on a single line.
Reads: 26.33 kWh
